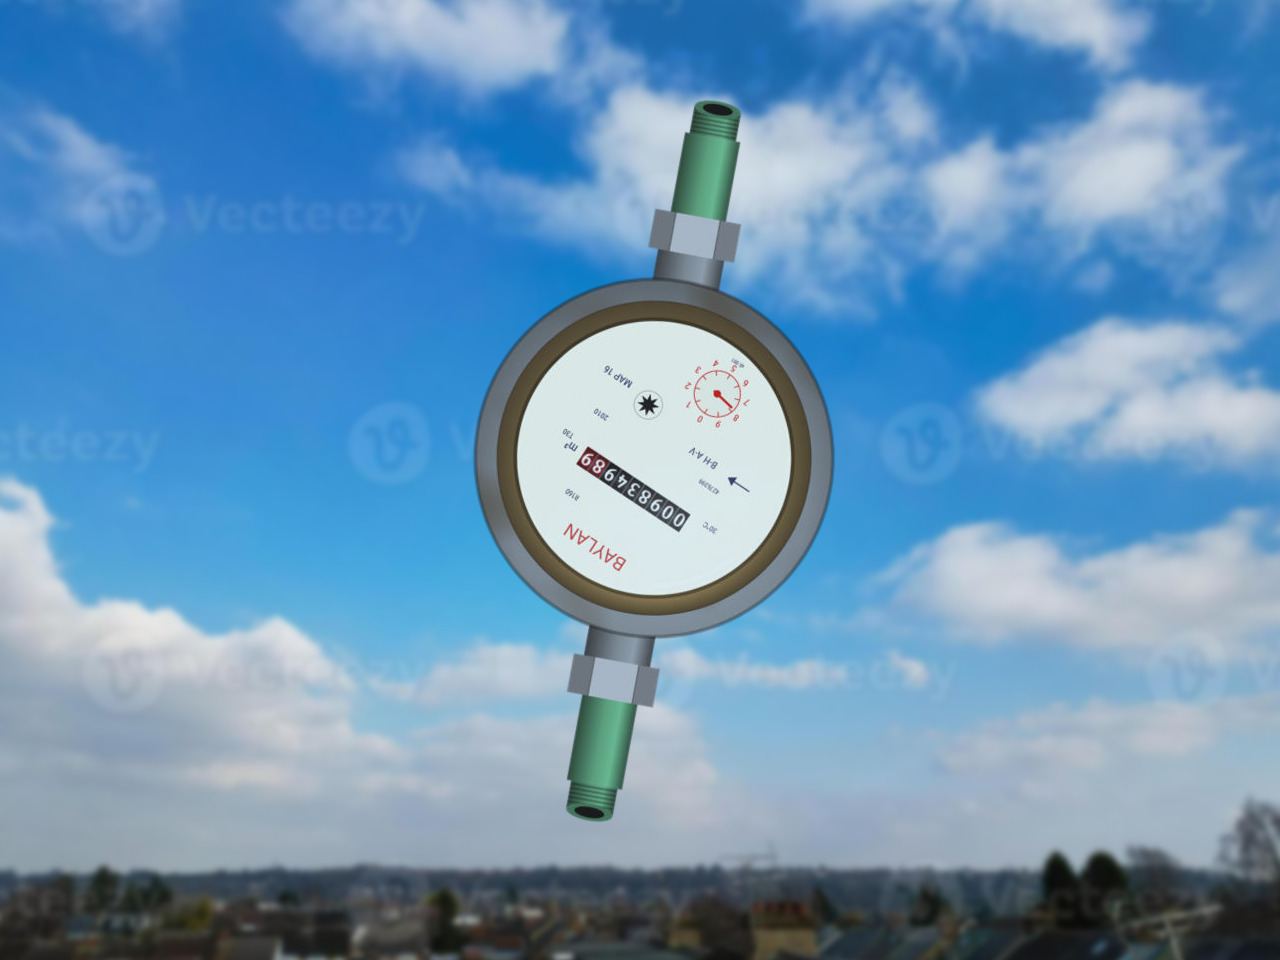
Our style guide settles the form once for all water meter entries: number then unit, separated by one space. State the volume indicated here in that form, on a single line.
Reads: 98349.897 m³
